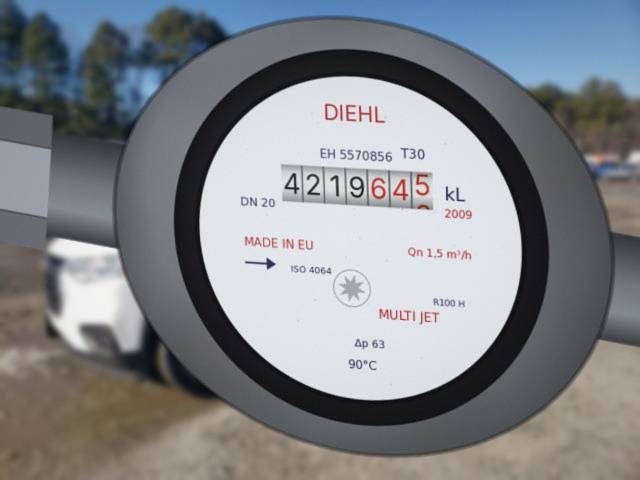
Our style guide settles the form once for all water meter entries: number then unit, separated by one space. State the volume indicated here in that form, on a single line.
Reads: 4219.645 kL
